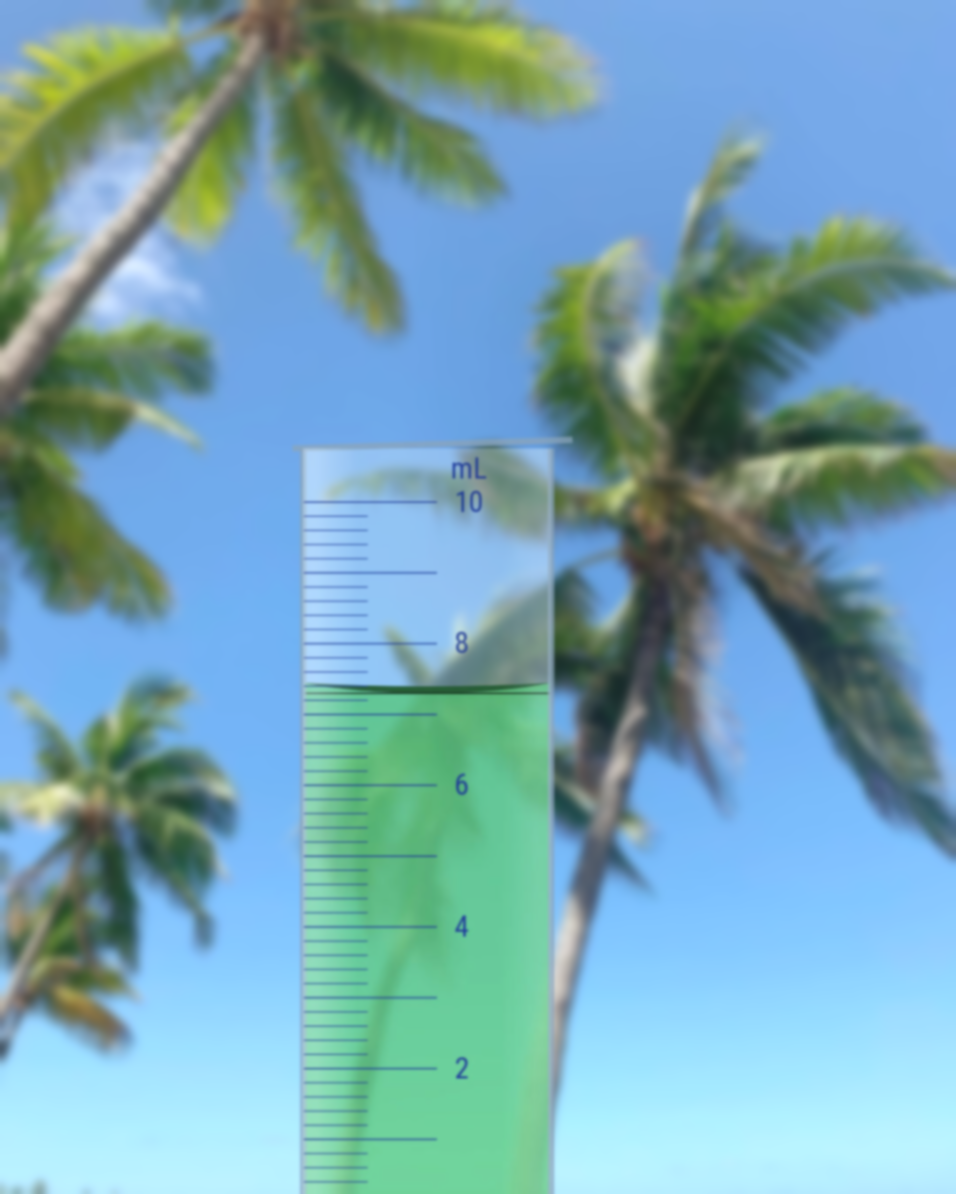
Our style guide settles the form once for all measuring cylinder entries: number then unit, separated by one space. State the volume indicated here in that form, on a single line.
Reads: 7.3 mL
